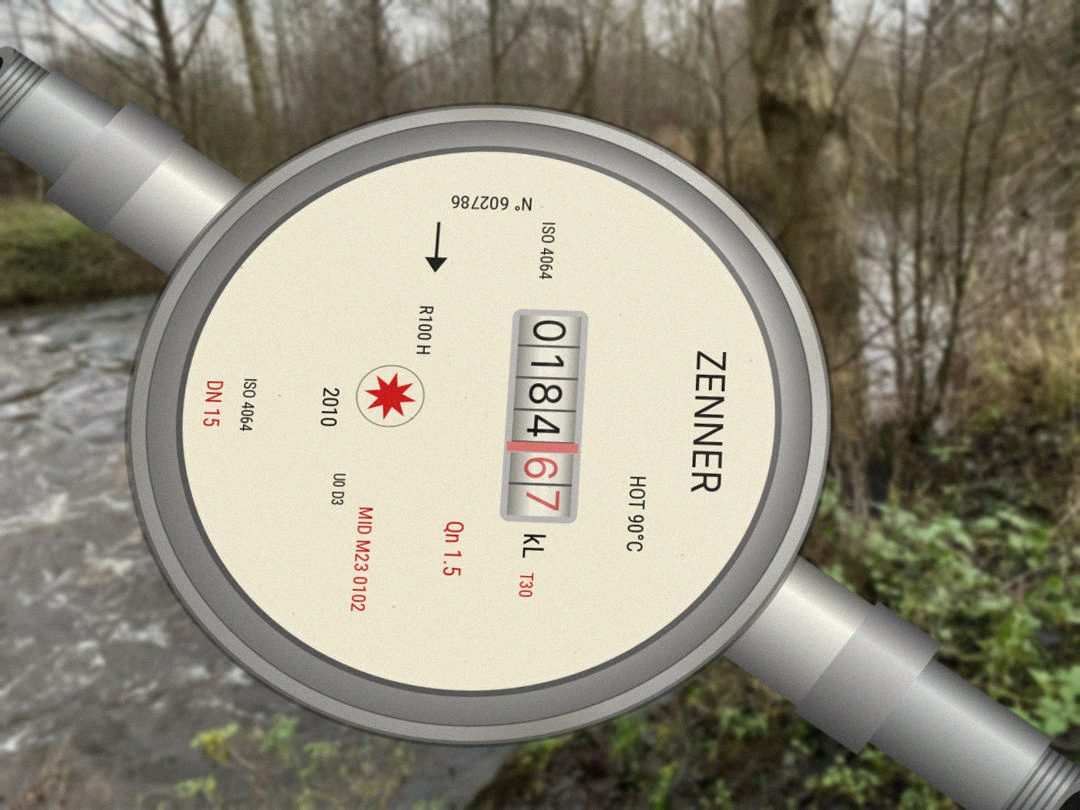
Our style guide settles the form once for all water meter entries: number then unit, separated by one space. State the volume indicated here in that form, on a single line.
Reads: 184.67 kL
